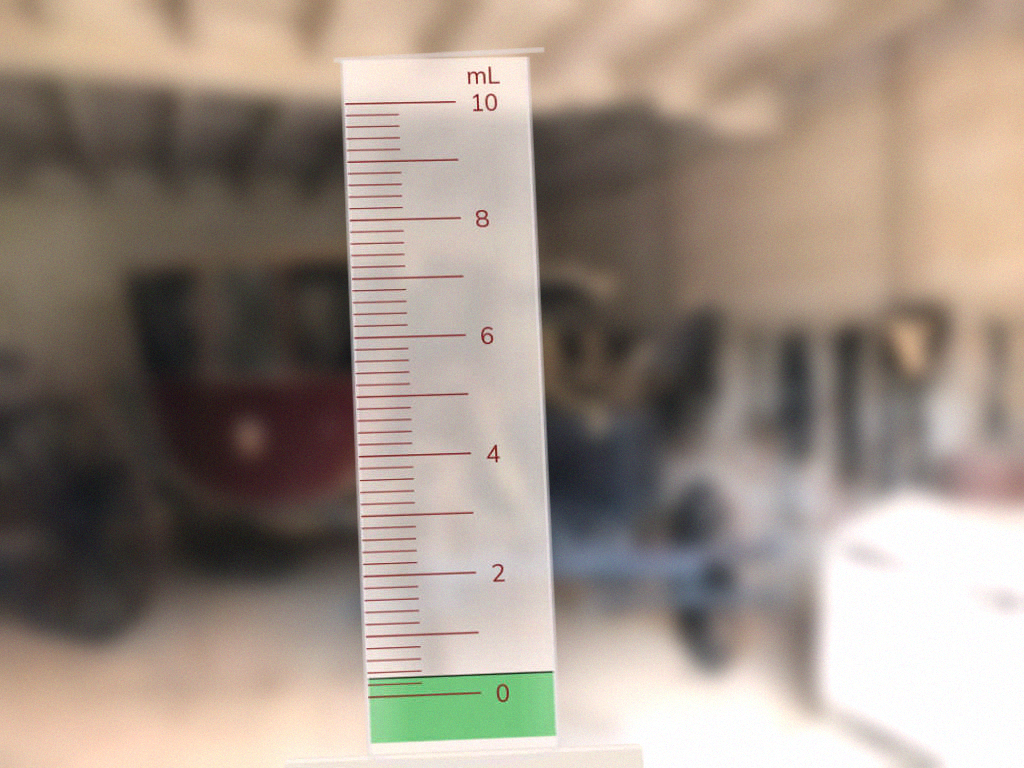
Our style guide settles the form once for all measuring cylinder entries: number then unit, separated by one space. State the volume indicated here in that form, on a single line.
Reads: 0.3 mL
